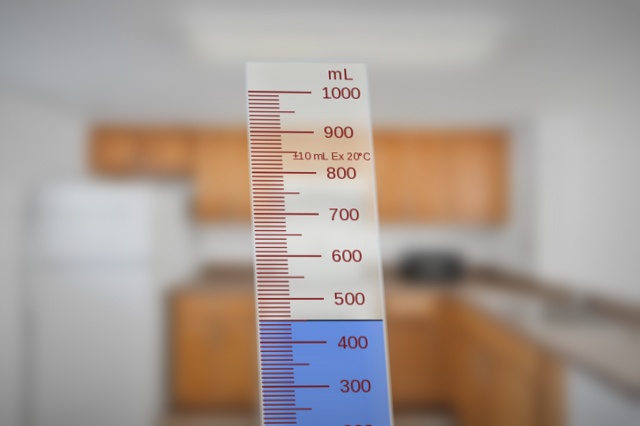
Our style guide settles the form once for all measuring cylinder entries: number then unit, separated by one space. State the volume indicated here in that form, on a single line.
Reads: 450 mL
